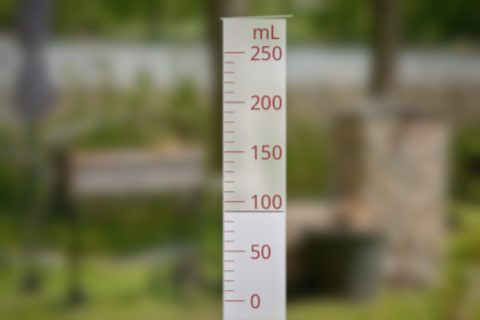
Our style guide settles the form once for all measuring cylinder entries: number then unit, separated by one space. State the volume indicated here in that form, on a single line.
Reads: 90 mL
